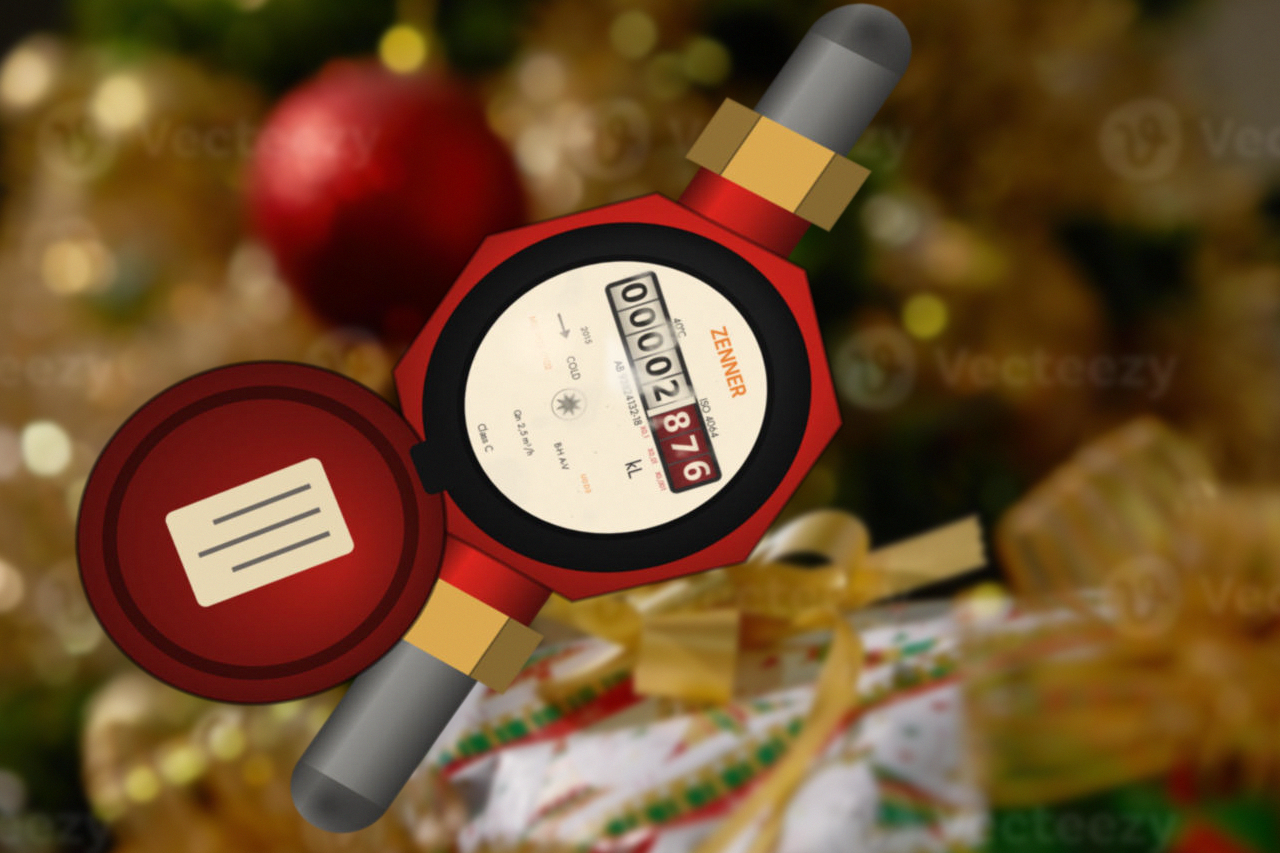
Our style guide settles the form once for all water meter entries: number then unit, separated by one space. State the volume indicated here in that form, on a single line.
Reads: 2.876 kL
